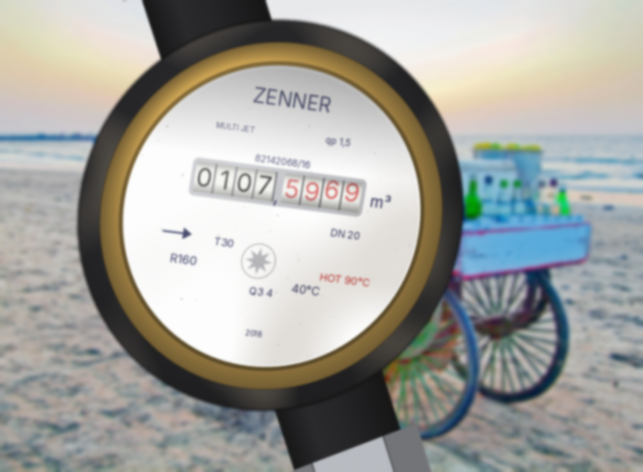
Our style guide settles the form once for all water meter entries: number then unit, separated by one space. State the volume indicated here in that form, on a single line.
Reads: 107.5969 m³
